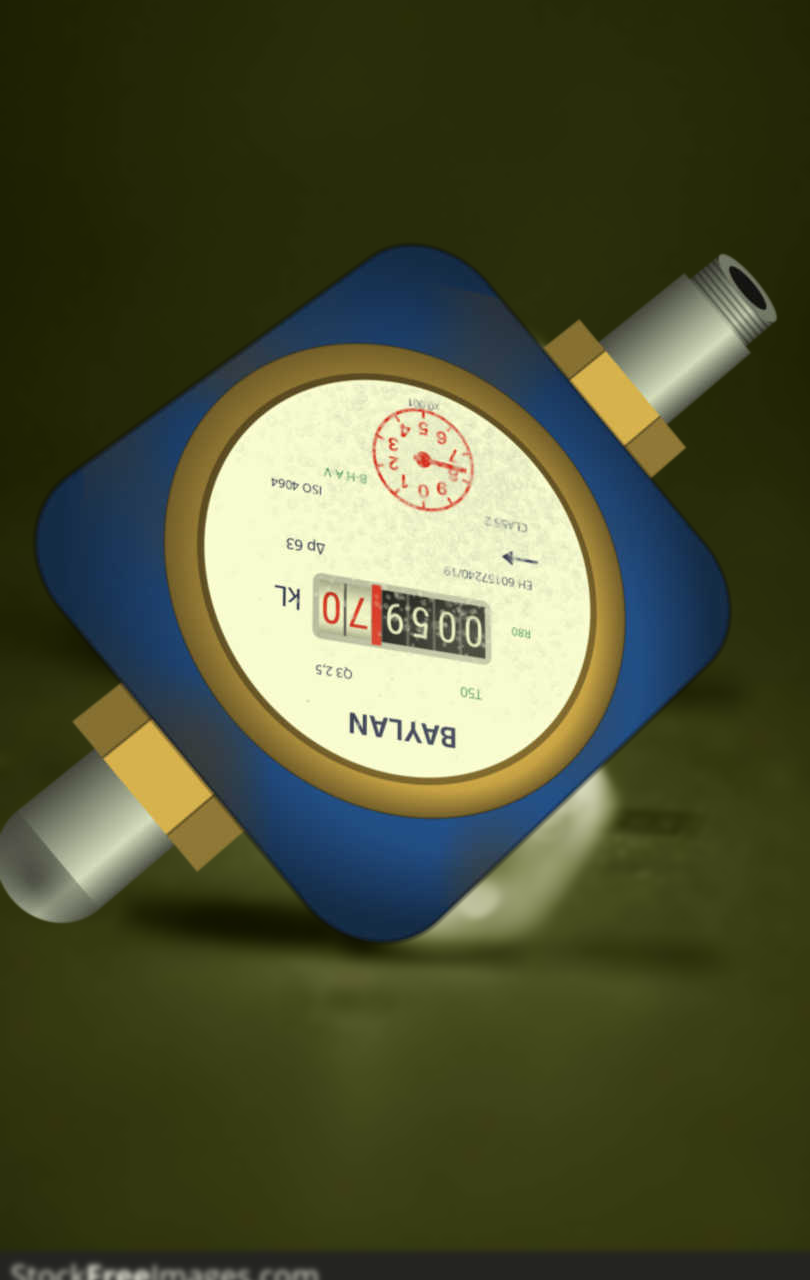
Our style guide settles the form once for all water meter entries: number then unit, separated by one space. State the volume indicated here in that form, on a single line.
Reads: 59.707 kL
